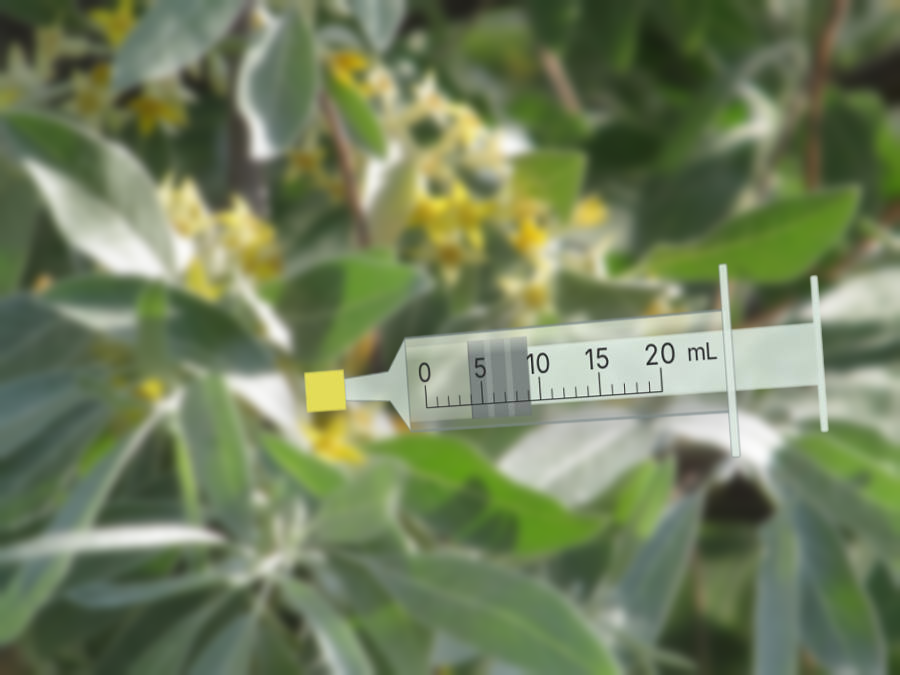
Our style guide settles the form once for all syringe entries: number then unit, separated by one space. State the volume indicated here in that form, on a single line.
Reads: 4 mL
